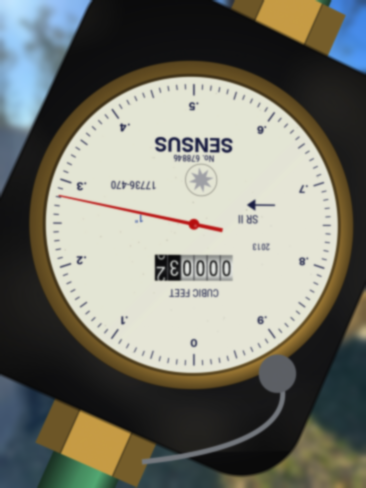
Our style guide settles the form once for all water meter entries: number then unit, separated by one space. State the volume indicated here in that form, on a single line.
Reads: 32.28 ft³
